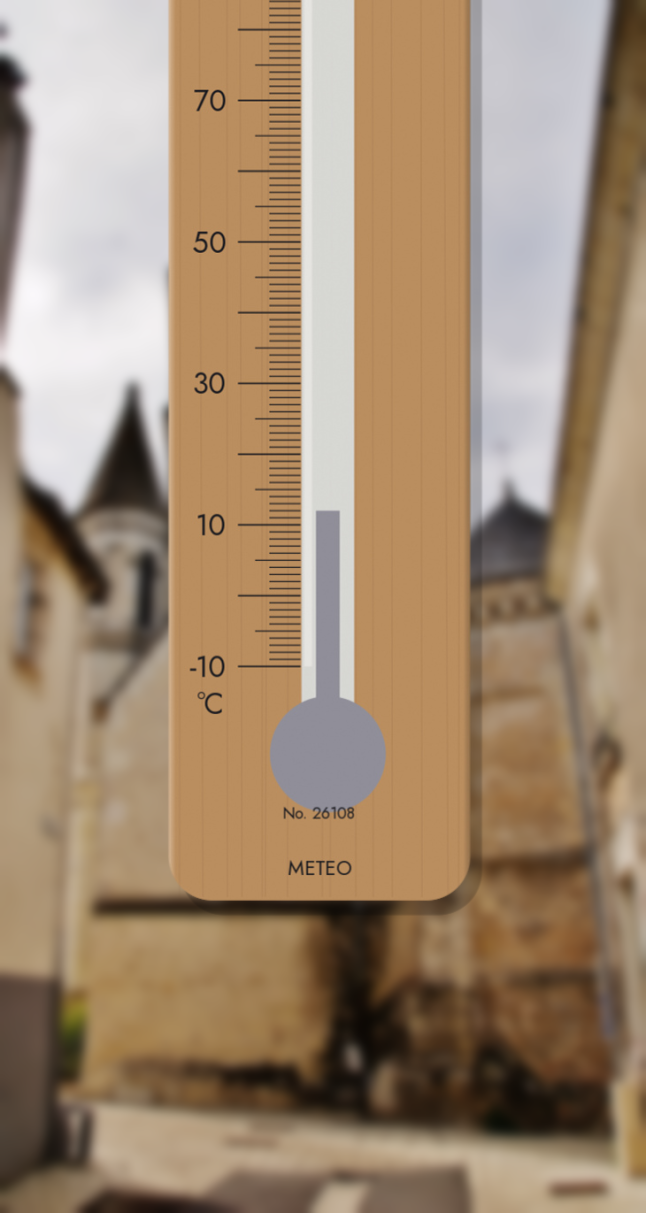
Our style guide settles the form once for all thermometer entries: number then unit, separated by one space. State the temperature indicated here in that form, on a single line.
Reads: 12 °C
